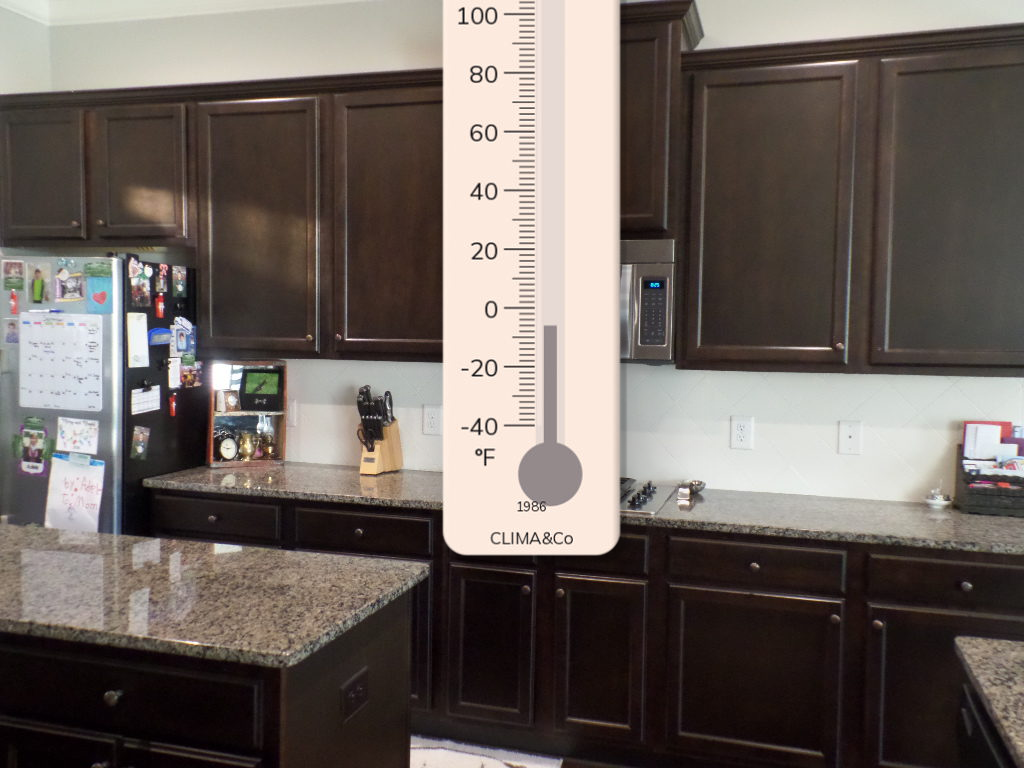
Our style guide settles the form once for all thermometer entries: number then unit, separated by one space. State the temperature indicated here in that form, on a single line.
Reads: -6 °F
